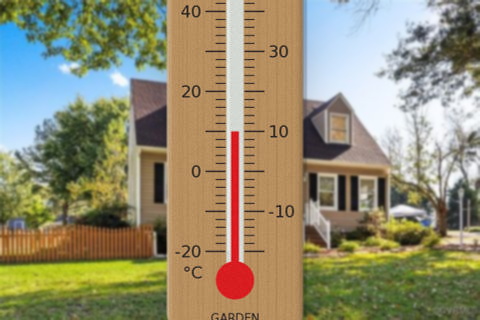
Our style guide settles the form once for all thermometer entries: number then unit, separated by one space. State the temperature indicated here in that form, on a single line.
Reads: 10 °C
